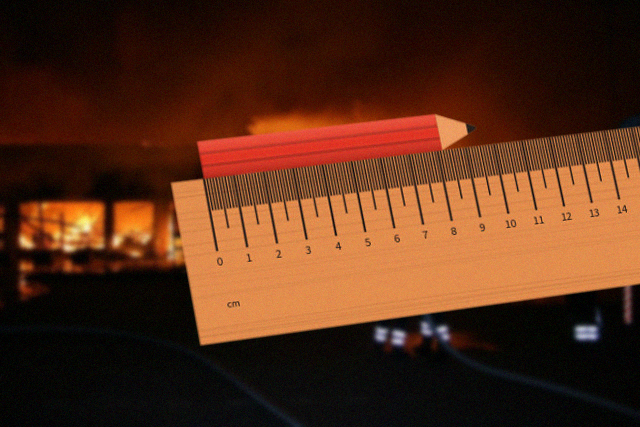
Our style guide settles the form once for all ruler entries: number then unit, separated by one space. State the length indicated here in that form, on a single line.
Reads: 9.5 cm
